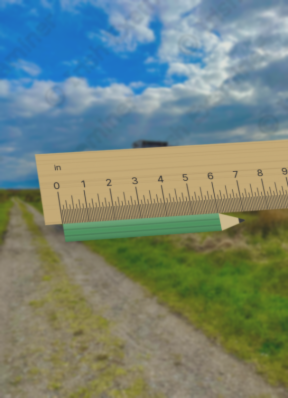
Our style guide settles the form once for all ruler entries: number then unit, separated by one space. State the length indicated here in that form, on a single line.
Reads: 7 in
